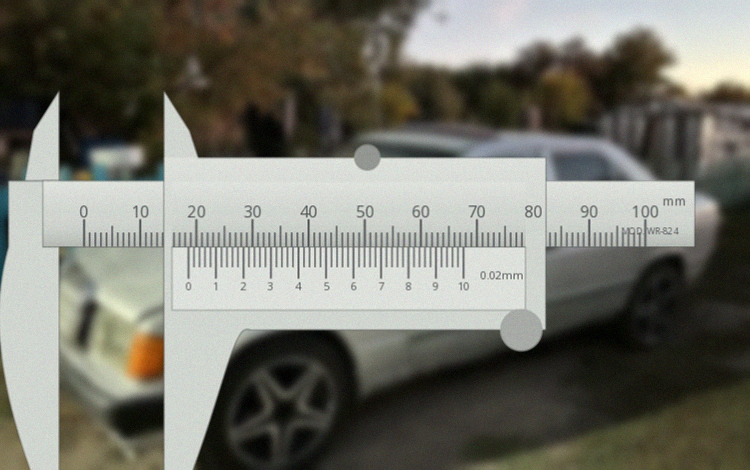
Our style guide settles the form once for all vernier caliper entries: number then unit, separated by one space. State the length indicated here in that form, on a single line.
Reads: 18.6 mm
